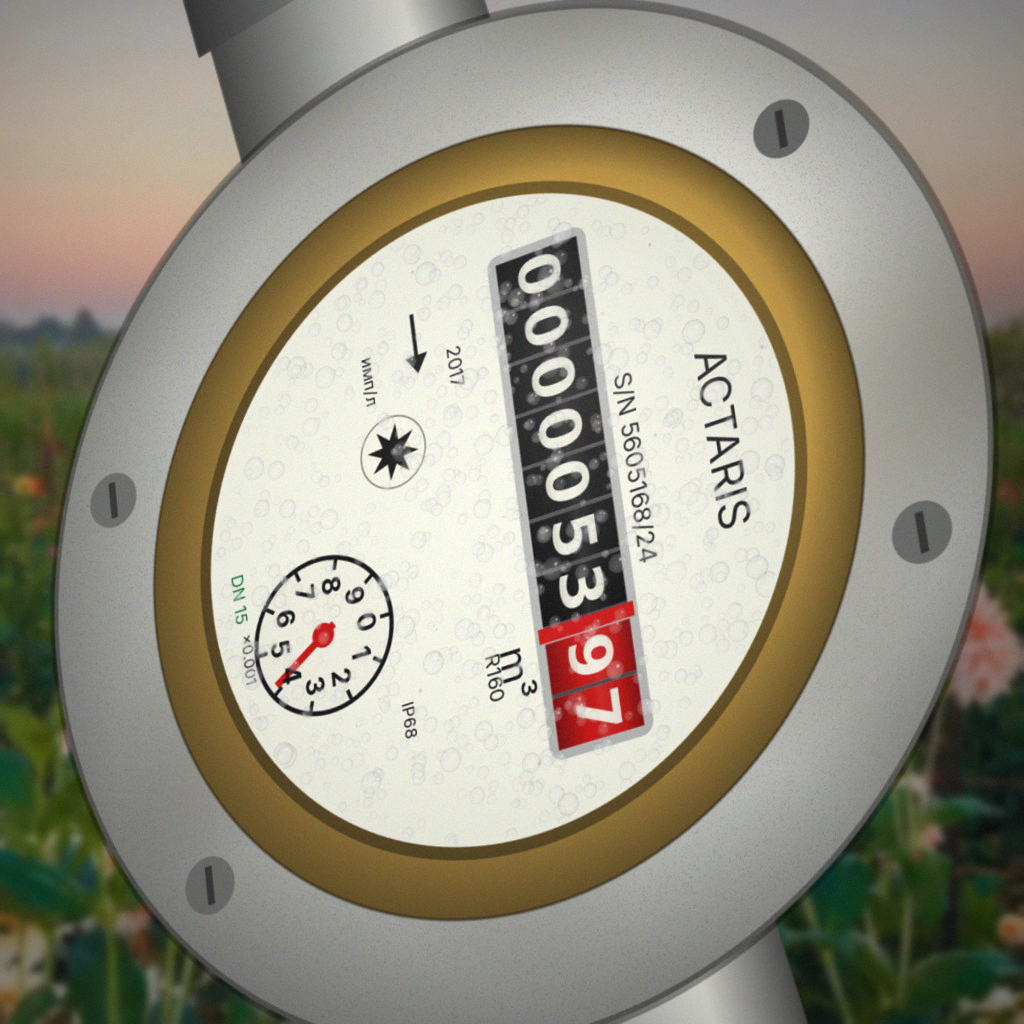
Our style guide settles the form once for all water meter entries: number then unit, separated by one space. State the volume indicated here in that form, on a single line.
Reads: 53.974 m³
